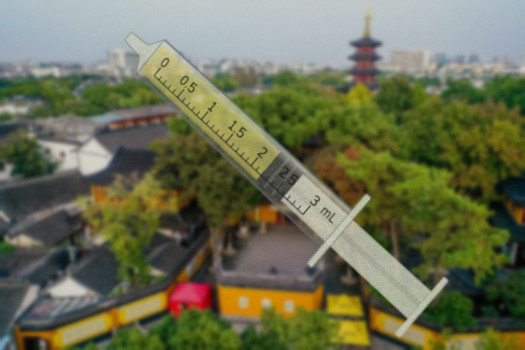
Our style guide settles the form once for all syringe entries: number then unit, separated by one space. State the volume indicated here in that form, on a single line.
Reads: 2.2 mL
